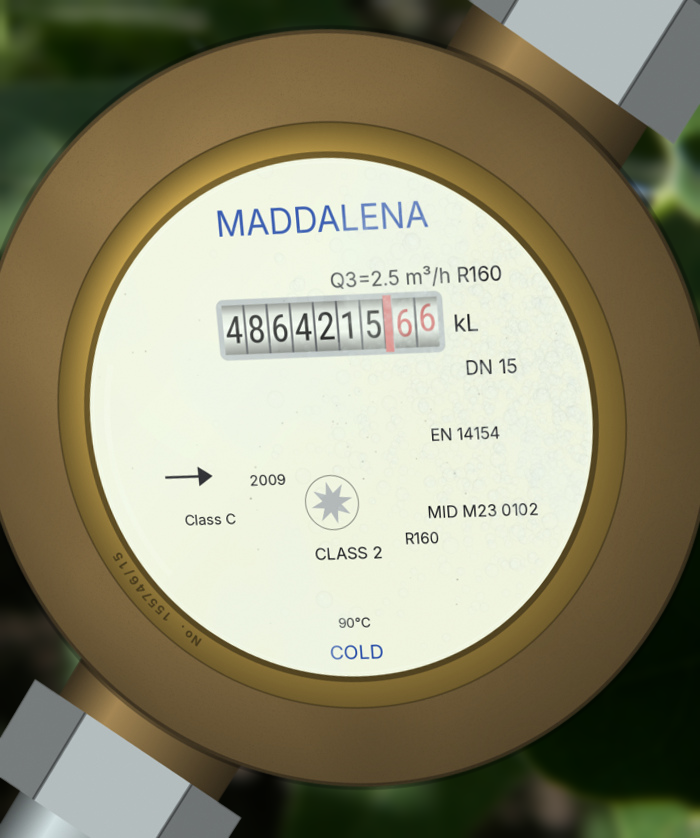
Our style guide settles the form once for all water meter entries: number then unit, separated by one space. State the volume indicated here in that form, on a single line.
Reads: 4864215.66 kL
